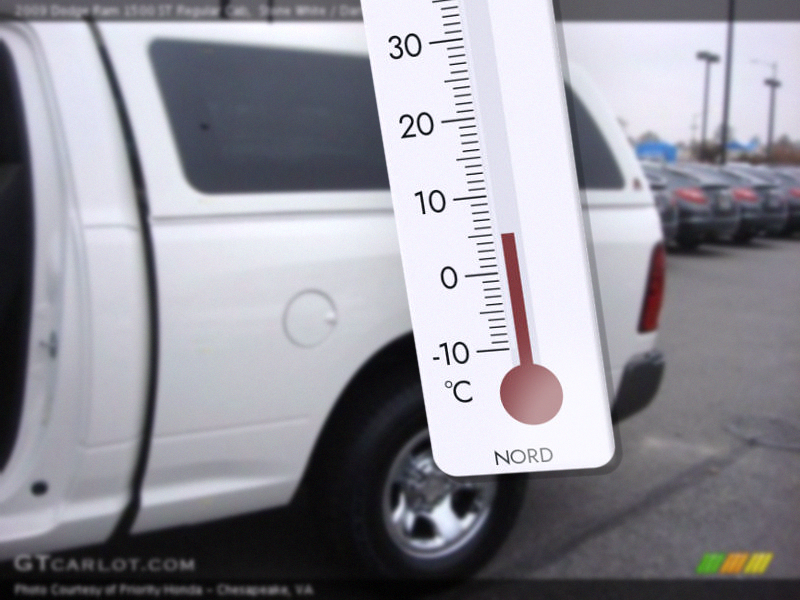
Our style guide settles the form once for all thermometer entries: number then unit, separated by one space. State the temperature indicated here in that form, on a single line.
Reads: 5 °C
